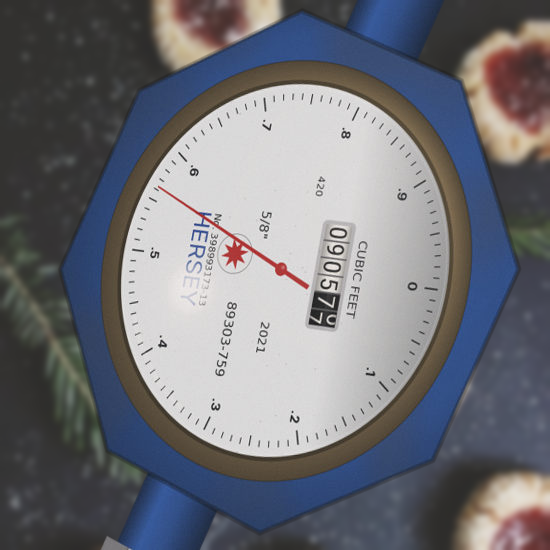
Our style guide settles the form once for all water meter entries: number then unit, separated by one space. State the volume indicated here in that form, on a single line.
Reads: 90576.56 ft³
